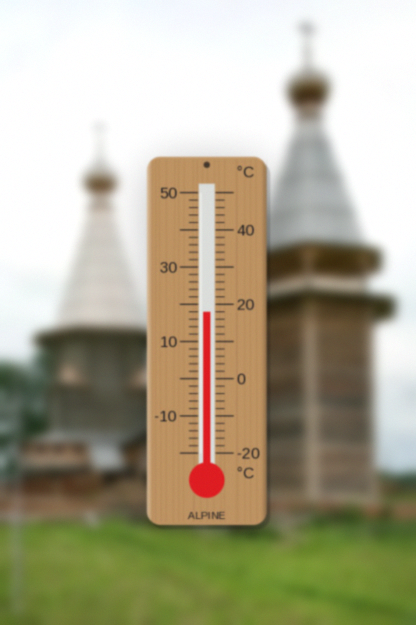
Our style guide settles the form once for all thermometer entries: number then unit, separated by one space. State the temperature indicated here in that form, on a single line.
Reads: 18 °C
